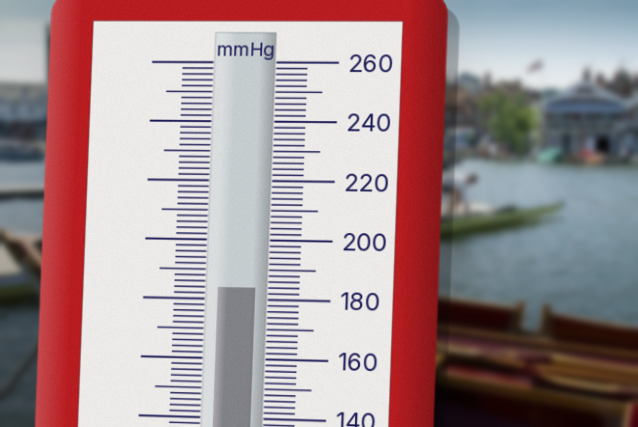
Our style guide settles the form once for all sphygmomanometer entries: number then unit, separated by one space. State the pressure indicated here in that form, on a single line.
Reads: 184 mmHg
